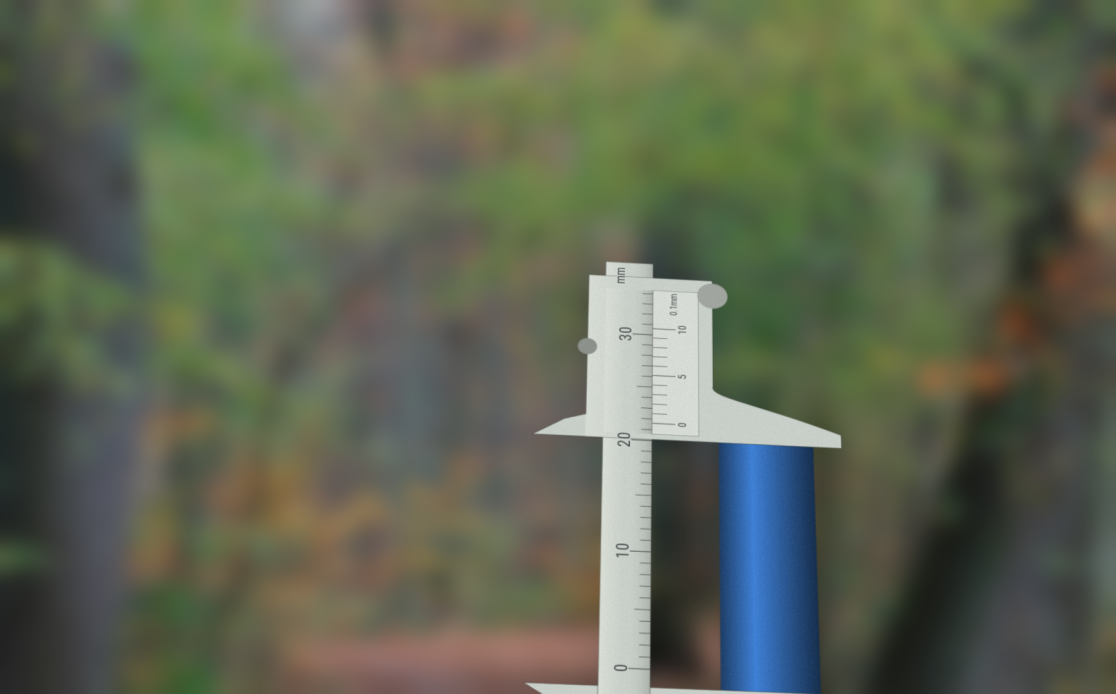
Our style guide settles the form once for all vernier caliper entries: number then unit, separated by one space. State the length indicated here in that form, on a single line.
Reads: 21.6 mm
